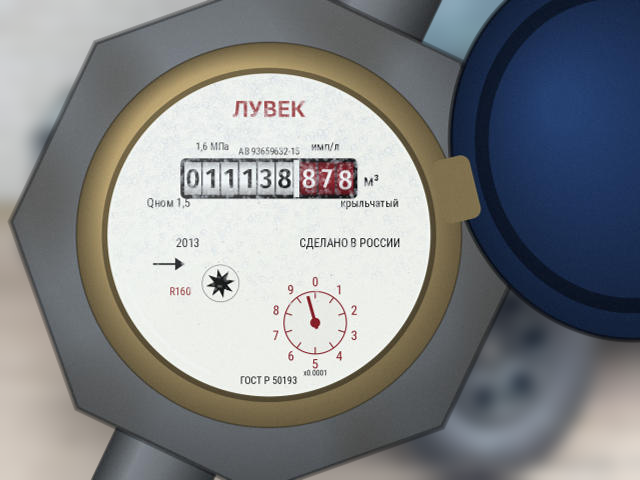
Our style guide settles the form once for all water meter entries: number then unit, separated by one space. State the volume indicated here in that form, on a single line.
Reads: 11138.8779 m³
